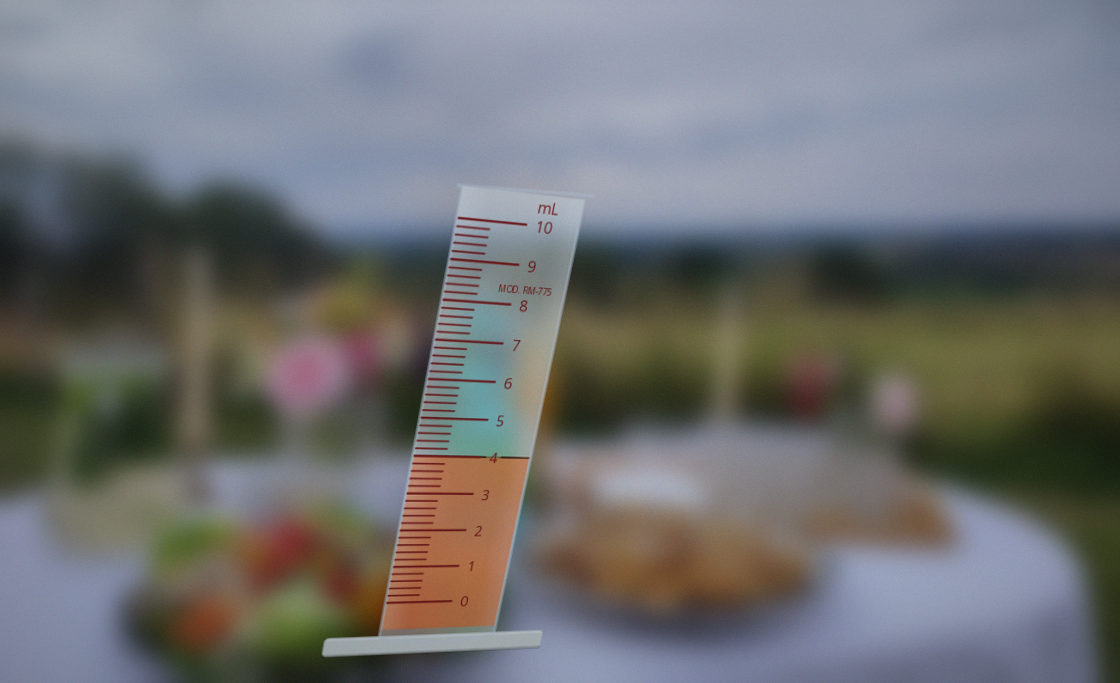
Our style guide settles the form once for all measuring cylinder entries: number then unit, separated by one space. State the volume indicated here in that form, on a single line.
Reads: 4 mL
